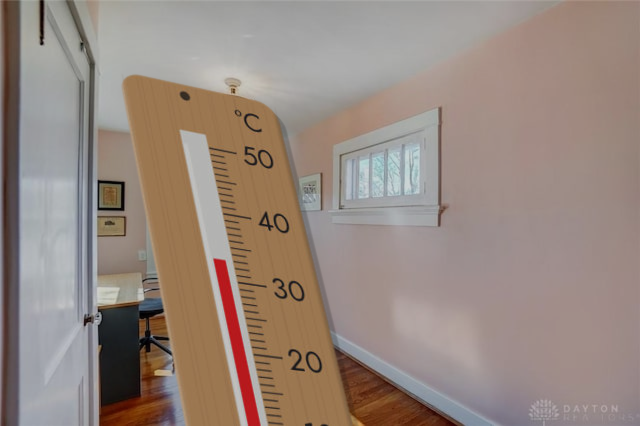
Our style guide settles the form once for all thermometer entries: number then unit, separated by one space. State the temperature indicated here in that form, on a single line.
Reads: 33 °C
